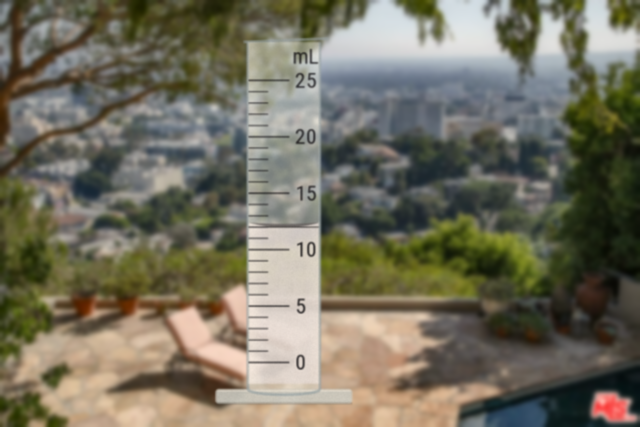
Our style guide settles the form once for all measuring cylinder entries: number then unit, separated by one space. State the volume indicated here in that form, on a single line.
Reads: 12 mL
